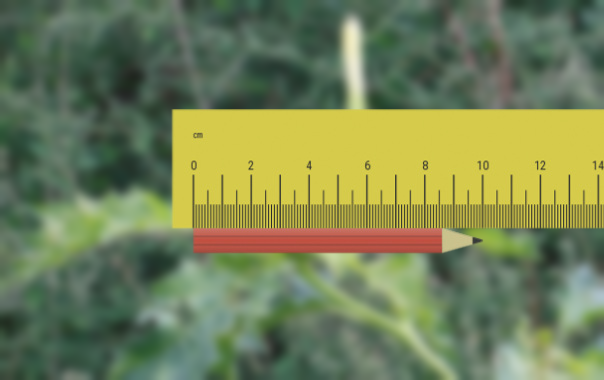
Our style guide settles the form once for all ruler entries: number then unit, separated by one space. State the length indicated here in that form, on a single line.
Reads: 10 cm
